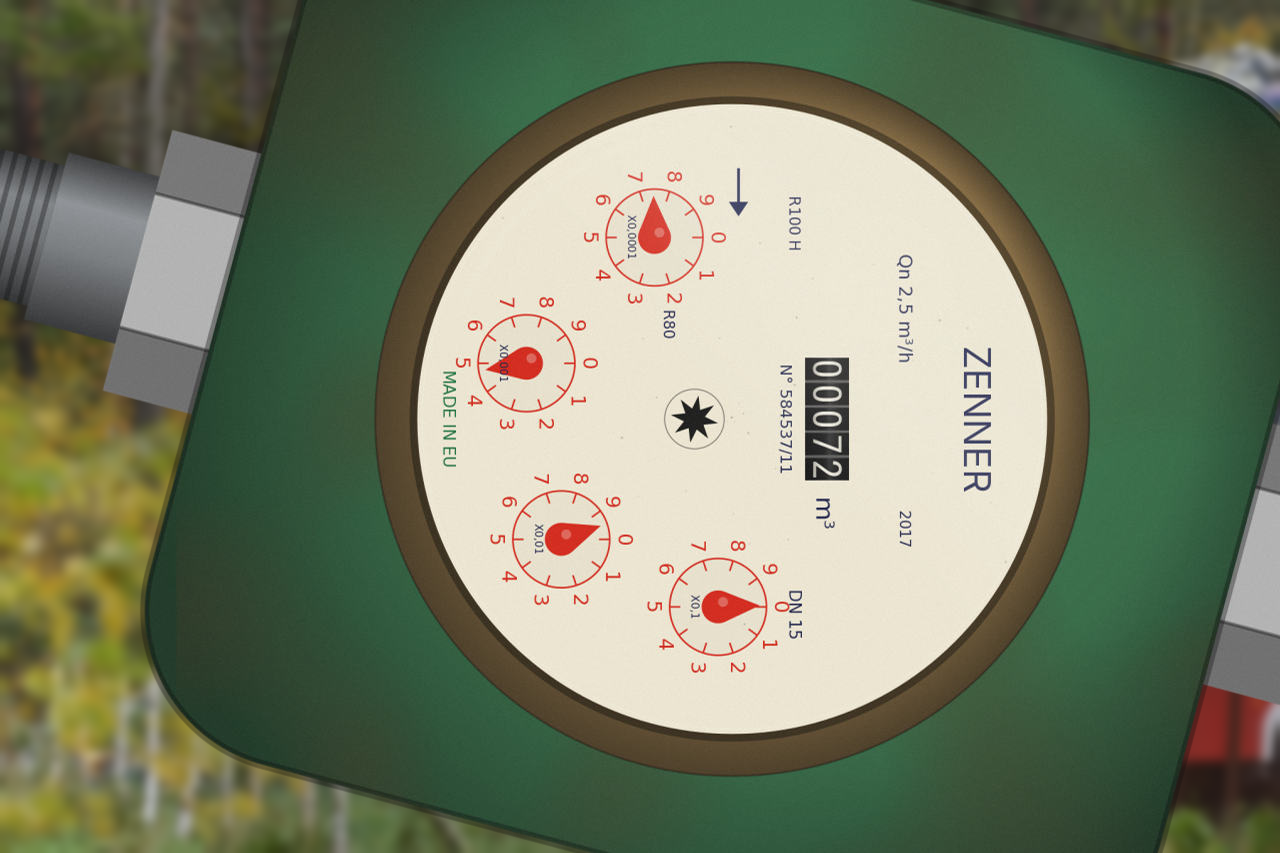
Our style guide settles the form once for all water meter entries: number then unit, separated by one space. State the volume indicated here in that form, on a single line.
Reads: 71.9947 m³
